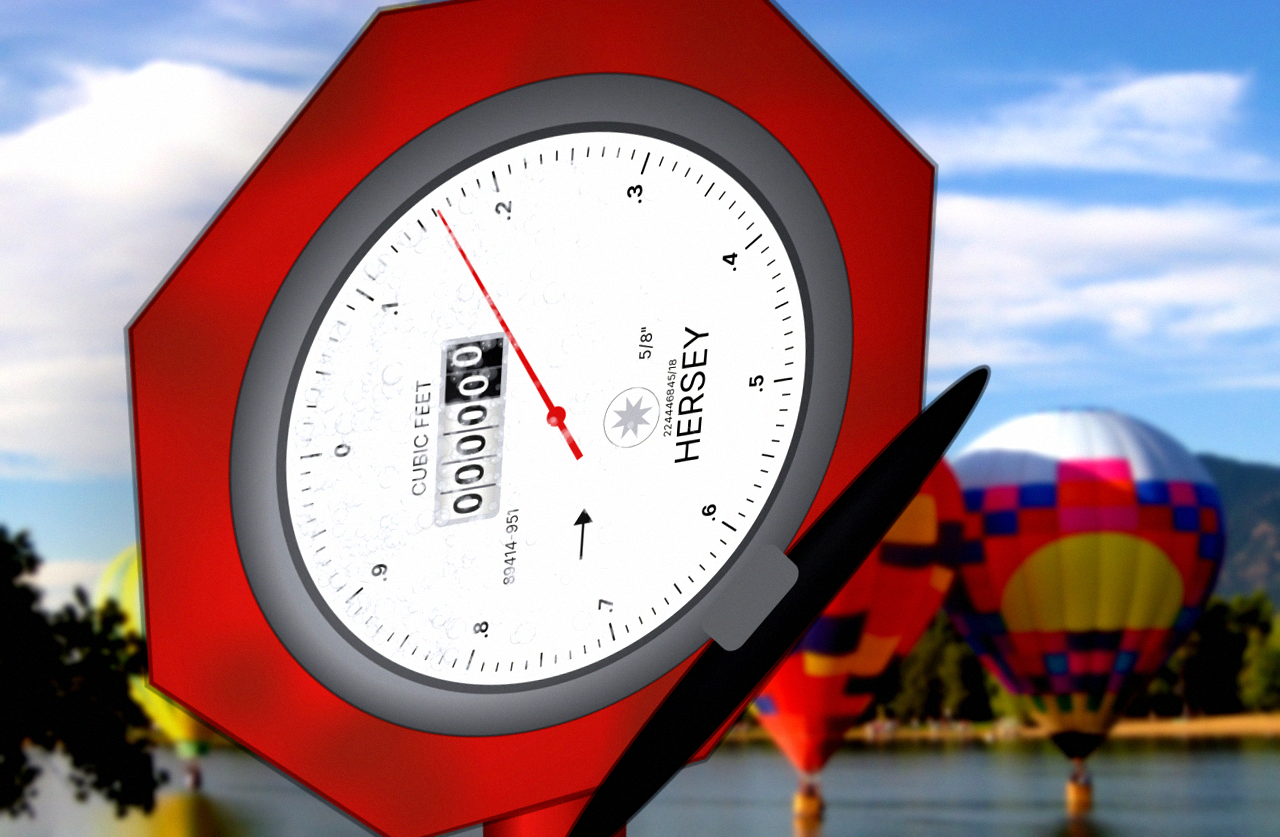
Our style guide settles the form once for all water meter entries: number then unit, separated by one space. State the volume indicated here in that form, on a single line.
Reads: 0.16 ft³
